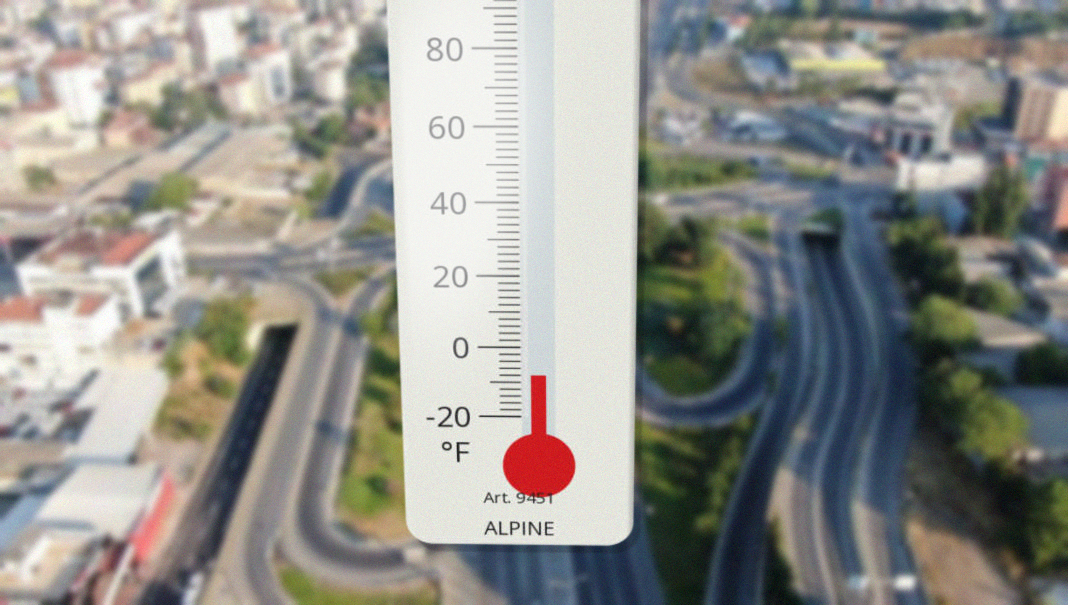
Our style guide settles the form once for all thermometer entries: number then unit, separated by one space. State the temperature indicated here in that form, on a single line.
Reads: -8 °F
